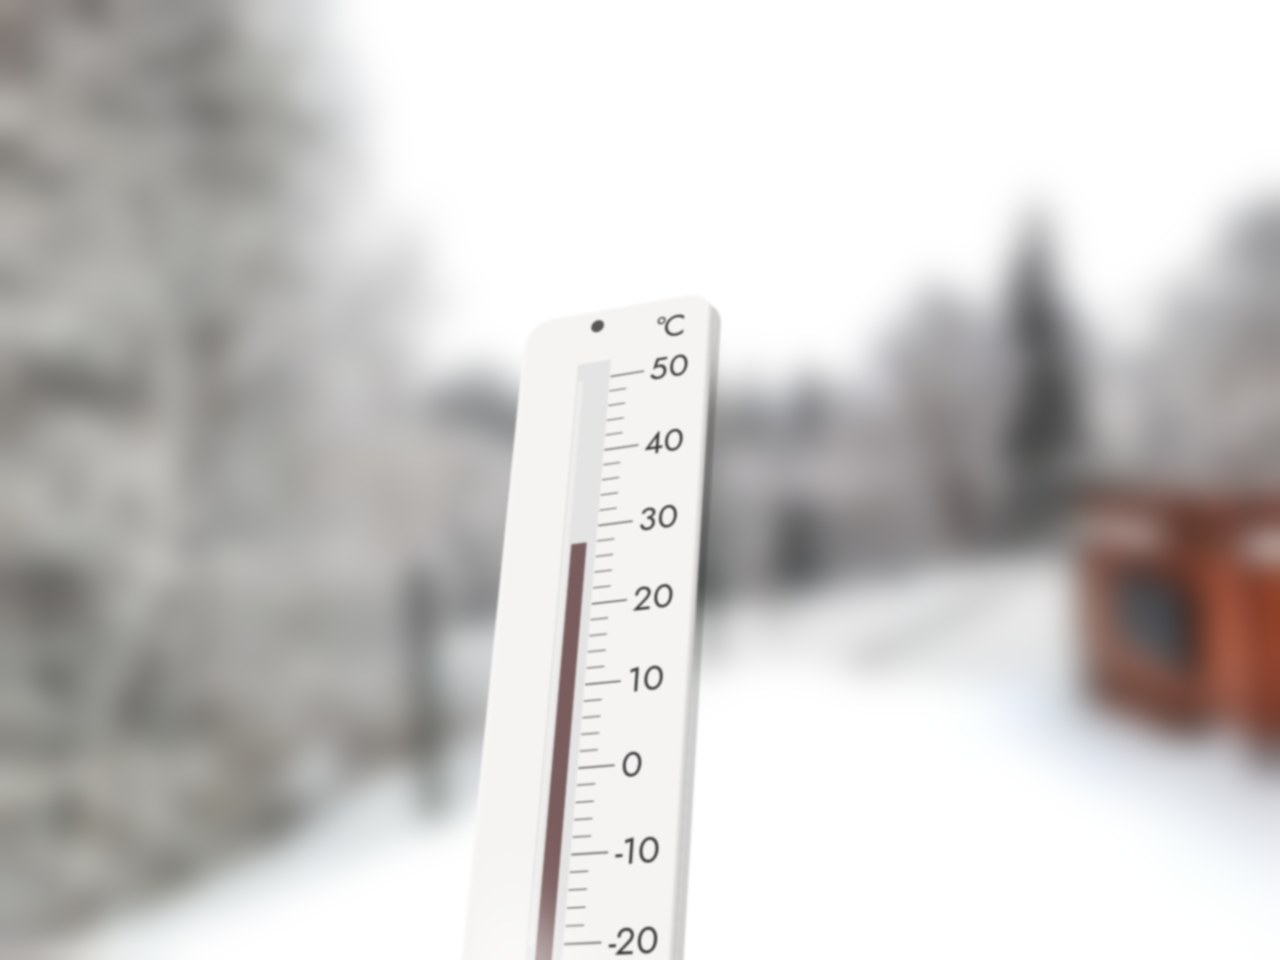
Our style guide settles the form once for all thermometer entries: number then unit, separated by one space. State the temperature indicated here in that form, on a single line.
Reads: 28 °C
